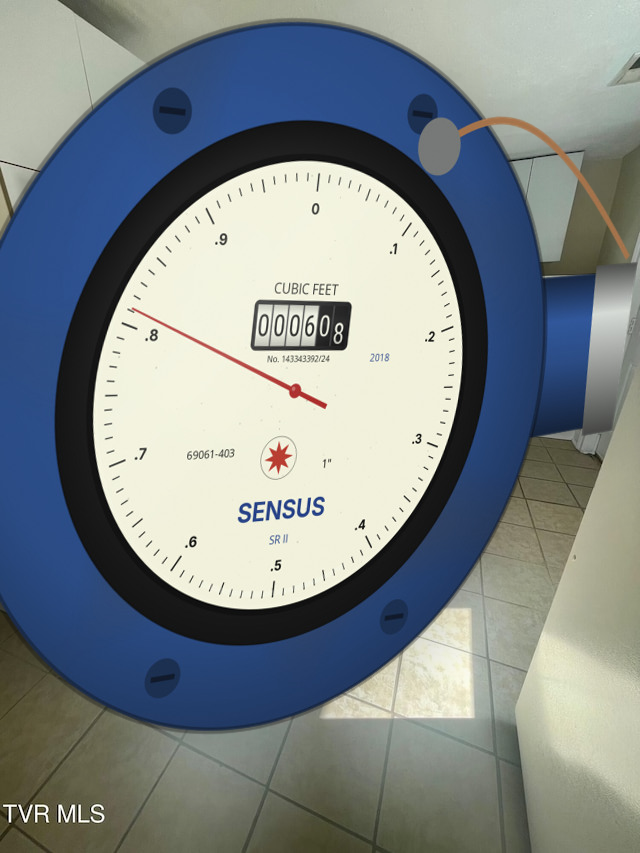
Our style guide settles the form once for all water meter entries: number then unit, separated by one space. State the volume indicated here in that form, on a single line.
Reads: 607.81 ft³
